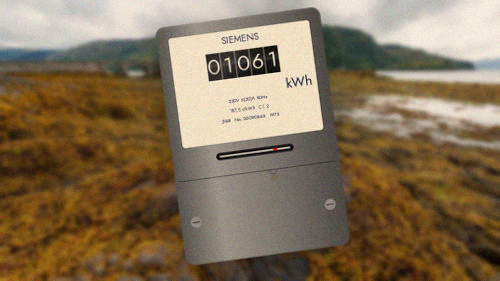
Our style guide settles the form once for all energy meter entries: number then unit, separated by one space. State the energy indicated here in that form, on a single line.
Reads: 1061 kWh
